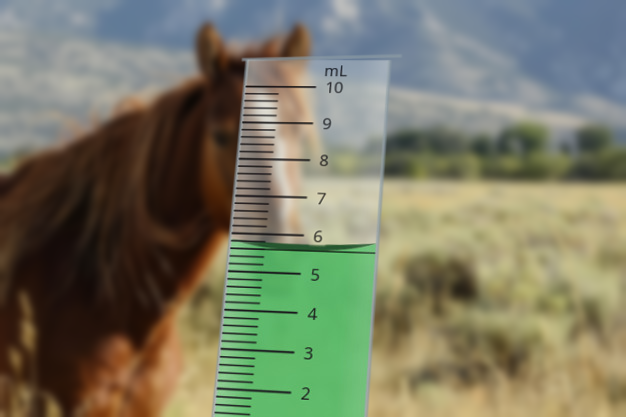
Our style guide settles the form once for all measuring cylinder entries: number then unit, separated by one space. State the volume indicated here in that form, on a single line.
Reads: 5.6 mL
